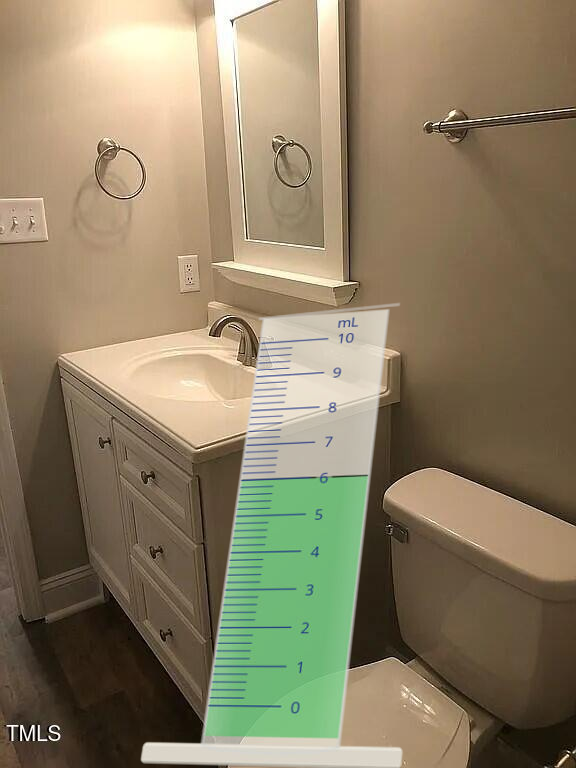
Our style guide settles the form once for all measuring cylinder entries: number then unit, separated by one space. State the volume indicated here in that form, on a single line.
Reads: 6 mL
